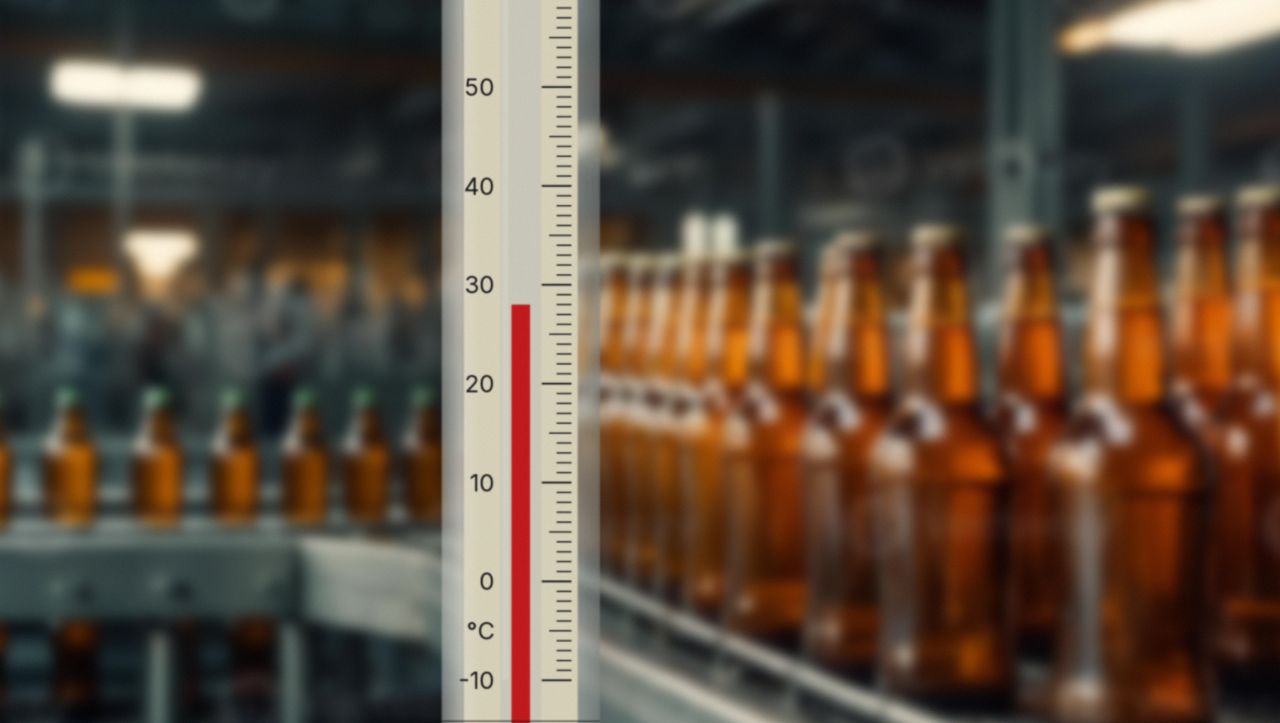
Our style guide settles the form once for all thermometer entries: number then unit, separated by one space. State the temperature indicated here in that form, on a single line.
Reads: 28 °C
